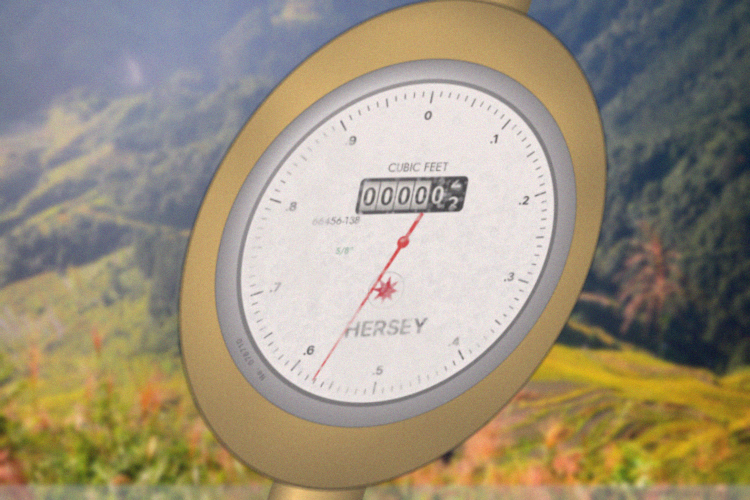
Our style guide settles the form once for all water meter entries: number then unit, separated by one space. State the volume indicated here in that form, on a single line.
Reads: 2.57 ft³
